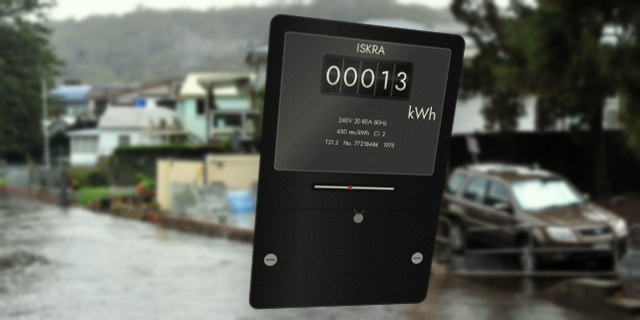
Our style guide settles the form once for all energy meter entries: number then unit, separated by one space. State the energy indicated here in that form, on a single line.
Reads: 13 kWh
